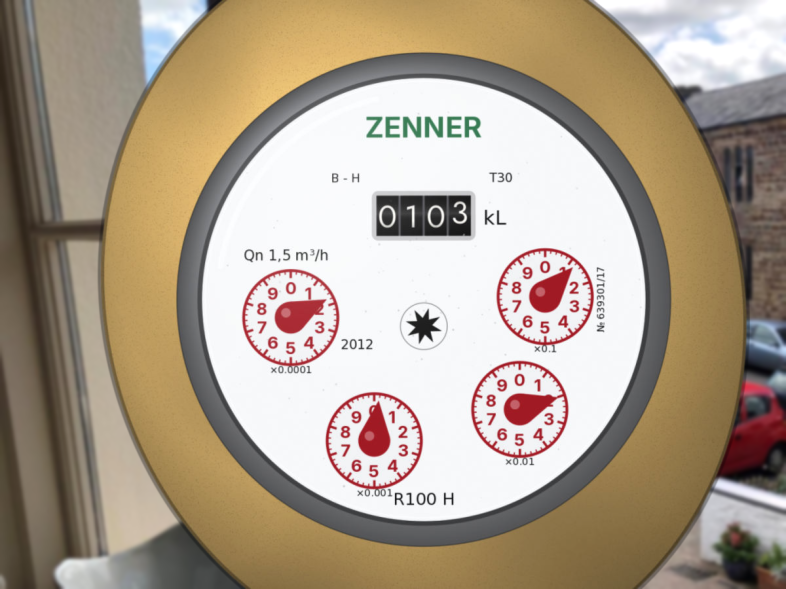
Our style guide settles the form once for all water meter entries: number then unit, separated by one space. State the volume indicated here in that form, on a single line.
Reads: 103.1201 kL
